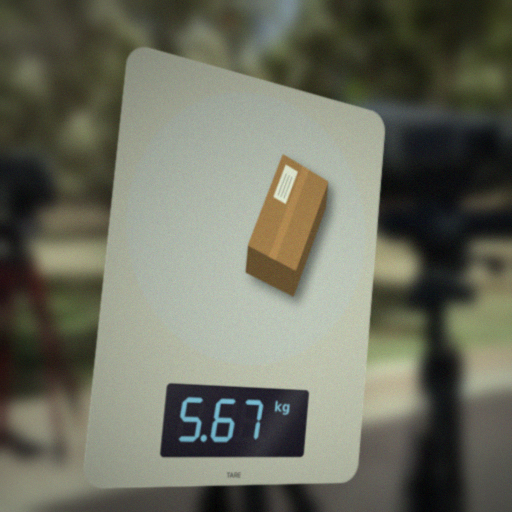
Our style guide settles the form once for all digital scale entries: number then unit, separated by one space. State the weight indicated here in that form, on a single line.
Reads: 5.67 kg
